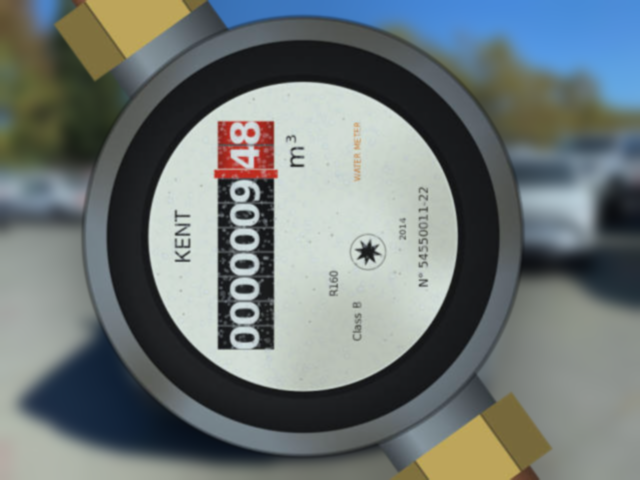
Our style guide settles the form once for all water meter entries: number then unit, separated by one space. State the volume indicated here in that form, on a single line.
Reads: 9.48 m³
